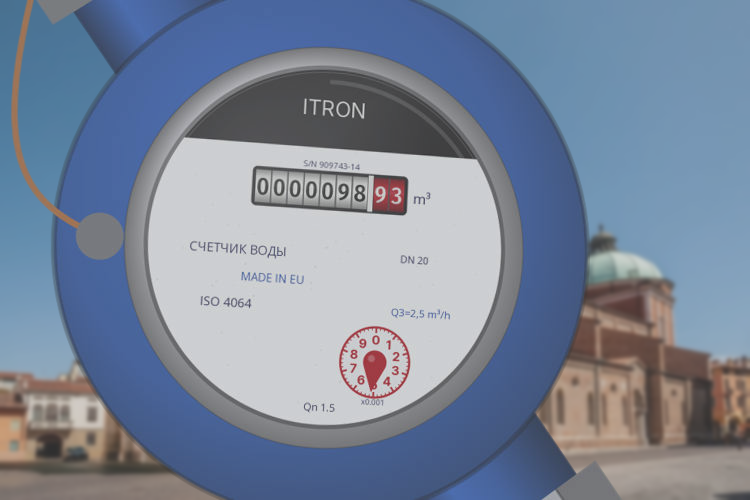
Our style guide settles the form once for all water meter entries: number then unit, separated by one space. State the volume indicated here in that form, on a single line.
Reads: 98.935 m³
